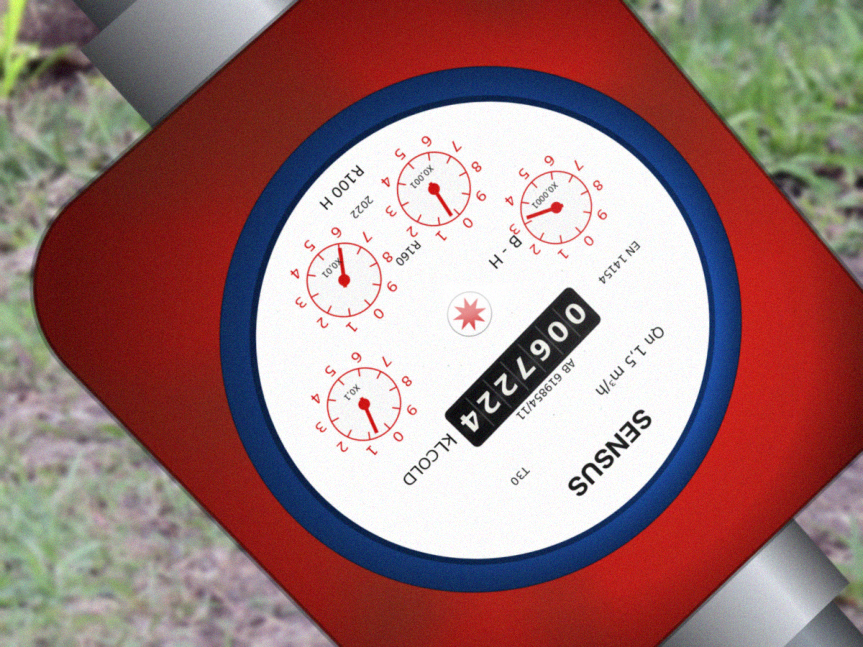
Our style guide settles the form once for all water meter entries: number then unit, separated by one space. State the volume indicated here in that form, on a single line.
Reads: 67224.0603 kL
